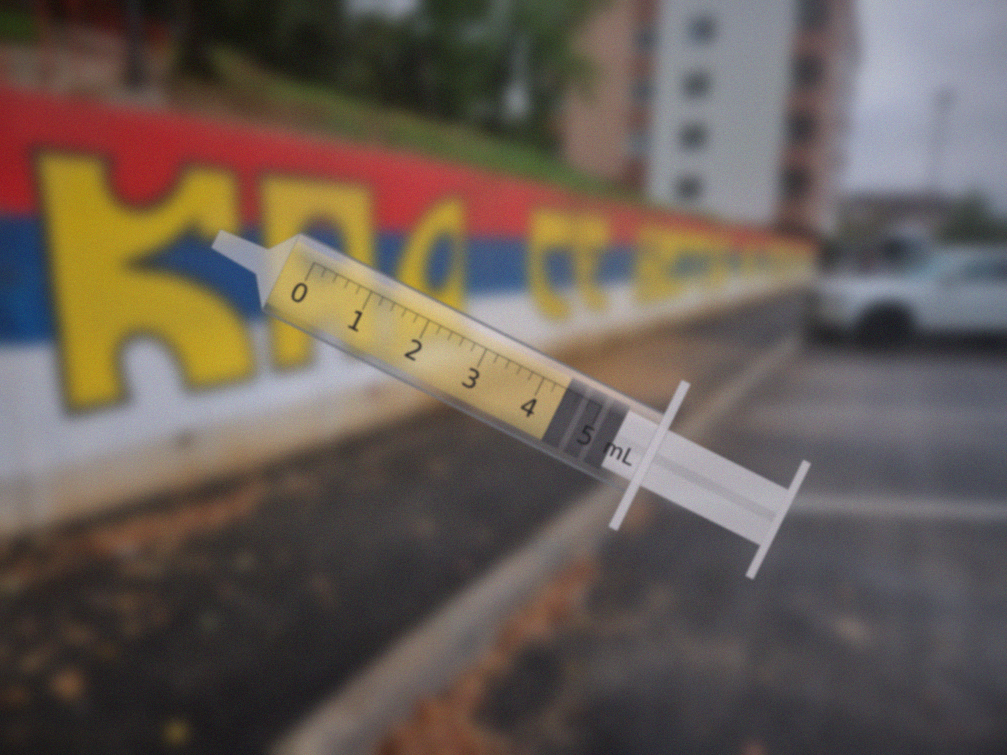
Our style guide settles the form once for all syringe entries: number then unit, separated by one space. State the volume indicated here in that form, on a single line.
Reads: 4.4 mL
